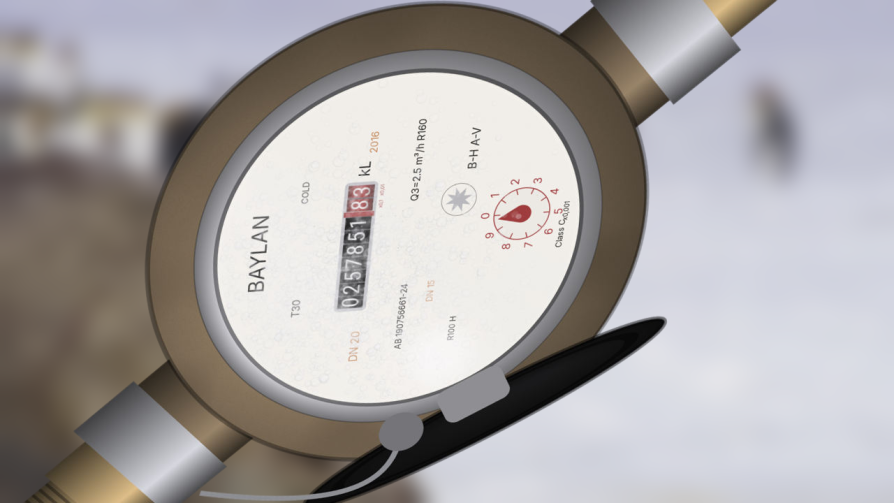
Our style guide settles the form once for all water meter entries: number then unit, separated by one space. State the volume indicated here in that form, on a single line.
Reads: 257851.829 kL
